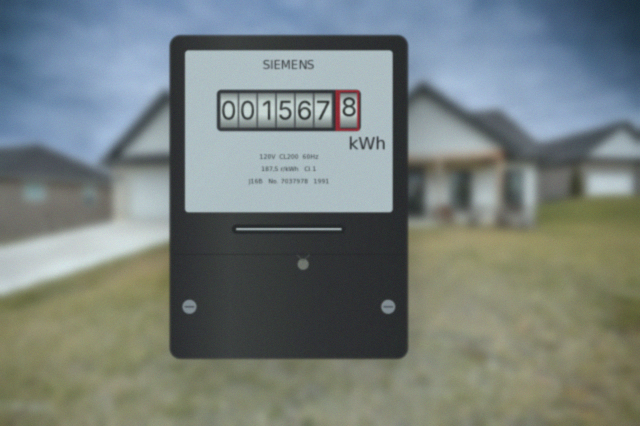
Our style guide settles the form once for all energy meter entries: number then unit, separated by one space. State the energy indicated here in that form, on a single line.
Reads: 1567.8 kWh
